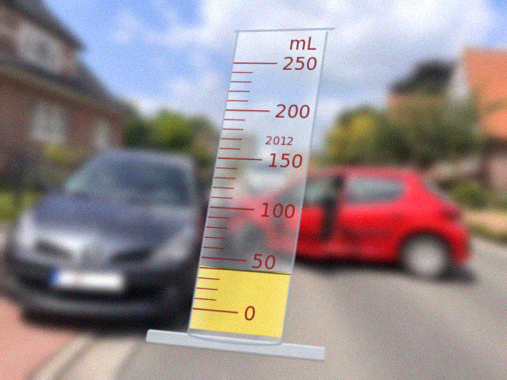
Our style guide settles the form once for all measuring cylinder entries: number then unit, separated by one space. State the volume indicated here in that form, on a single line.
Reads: 40 mL
